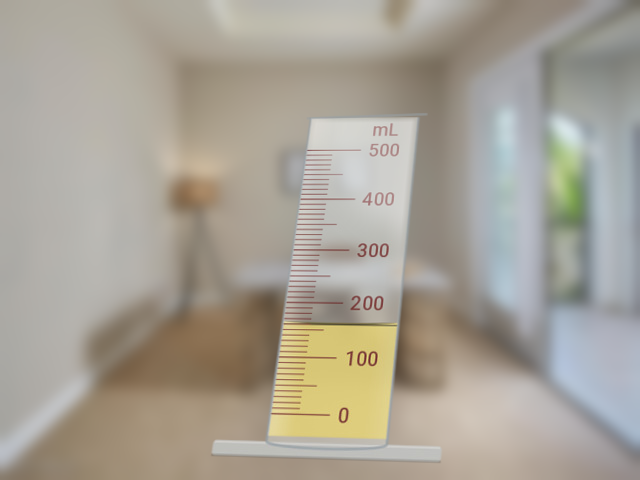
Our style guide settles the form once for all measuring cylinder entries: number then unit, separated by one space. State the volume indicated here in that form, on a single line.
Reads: 160 mL
